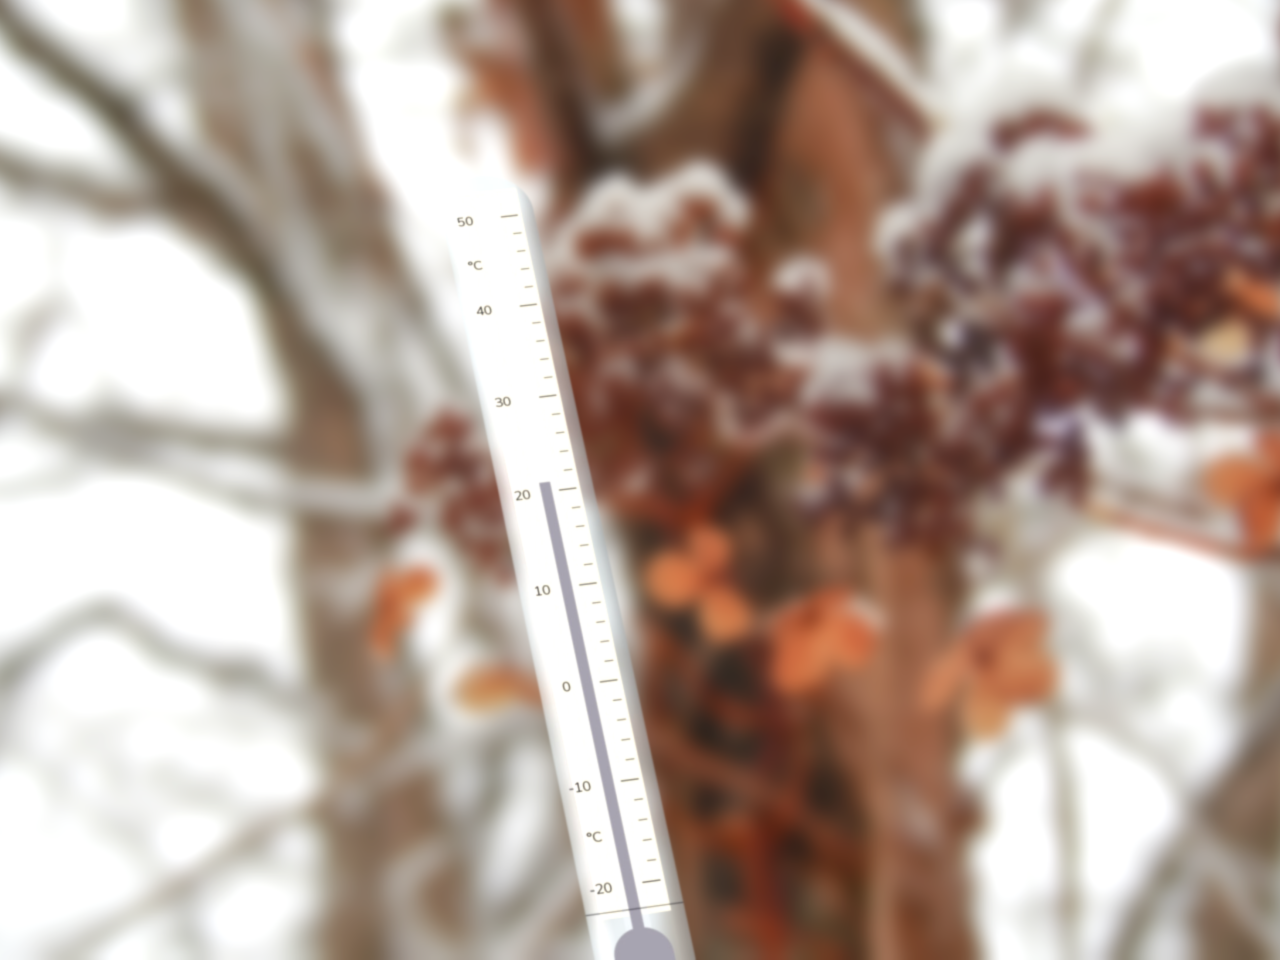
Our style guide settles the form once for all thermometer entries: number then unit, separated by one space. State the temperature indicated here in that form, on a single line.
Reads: 21 °C
